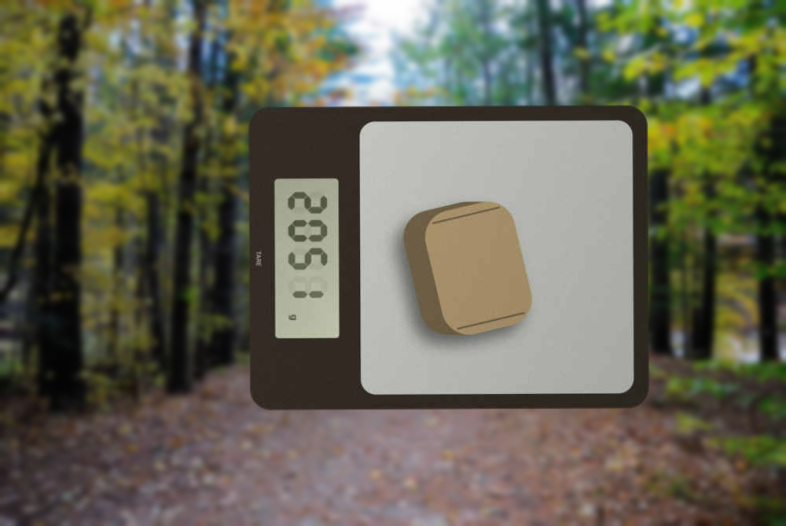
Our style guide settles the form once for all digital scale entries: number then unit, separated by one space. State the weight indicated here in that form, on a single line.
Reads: 2051 g
